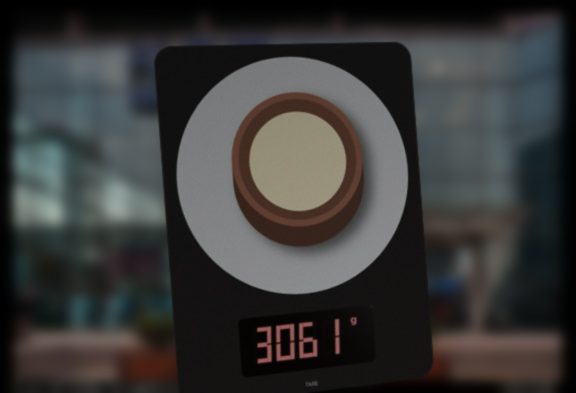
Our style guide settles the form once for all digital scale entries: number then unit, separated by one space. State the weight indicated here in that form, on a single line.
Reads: 3061 g
